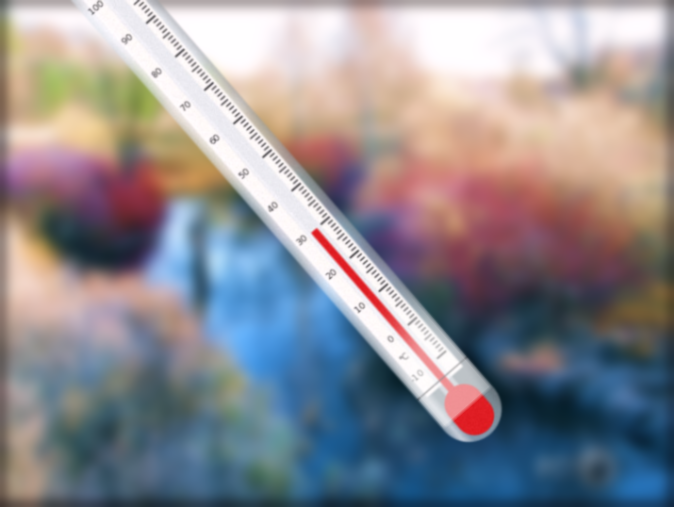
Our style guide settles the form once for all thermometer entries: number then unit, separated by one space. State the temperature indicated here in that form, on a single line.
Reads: 30 °C
